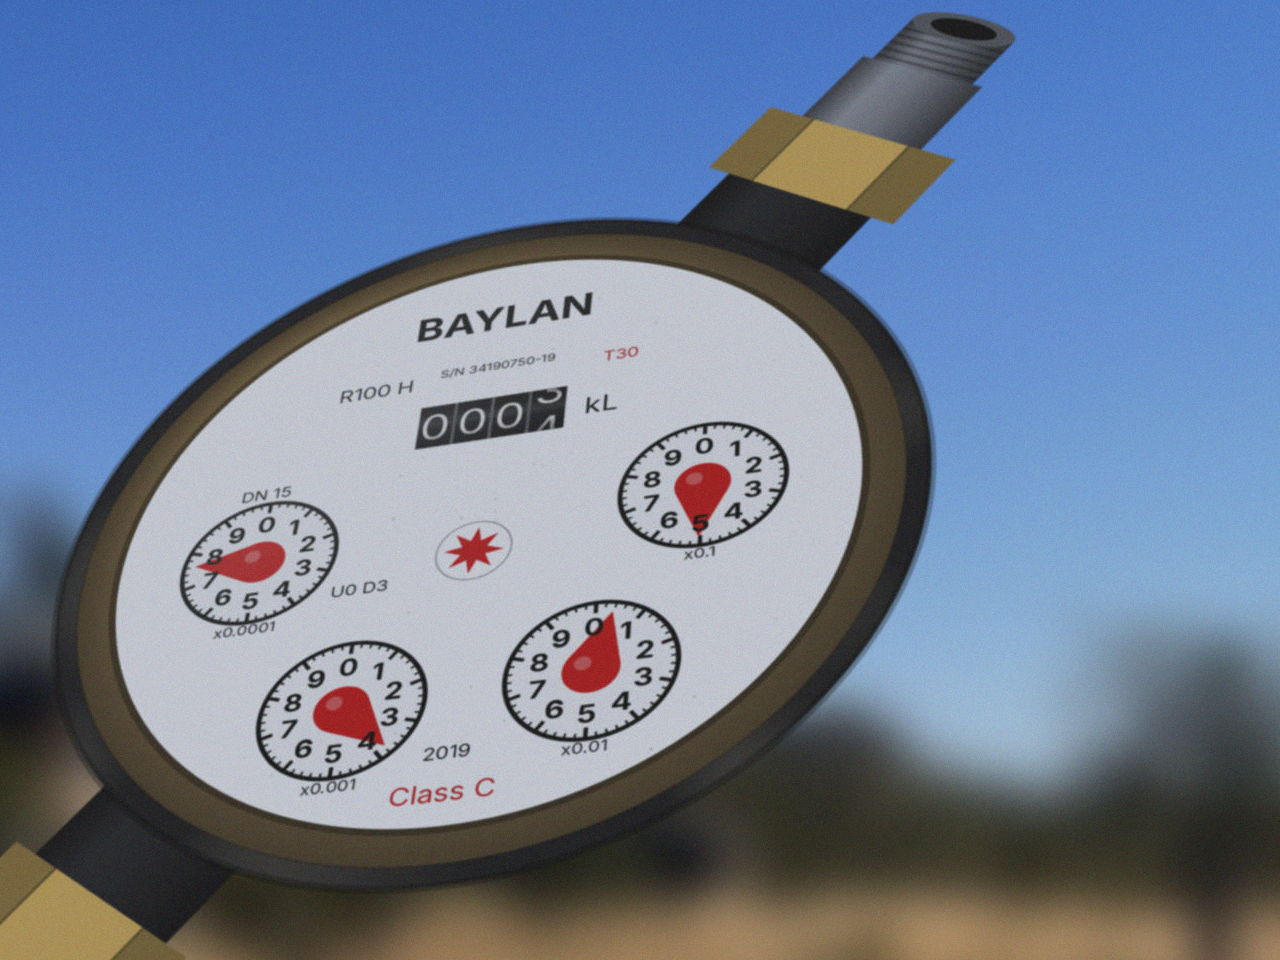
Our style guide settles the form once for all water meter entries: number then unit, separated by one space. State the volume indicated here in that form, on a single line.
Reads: 3.5037 kL
